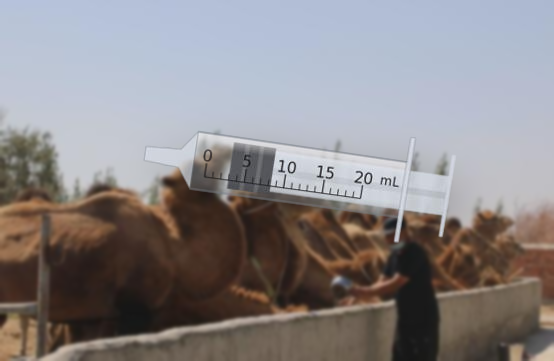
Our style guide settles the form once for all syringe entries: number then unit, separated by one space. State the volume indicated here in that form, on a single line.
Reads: 3 mL
